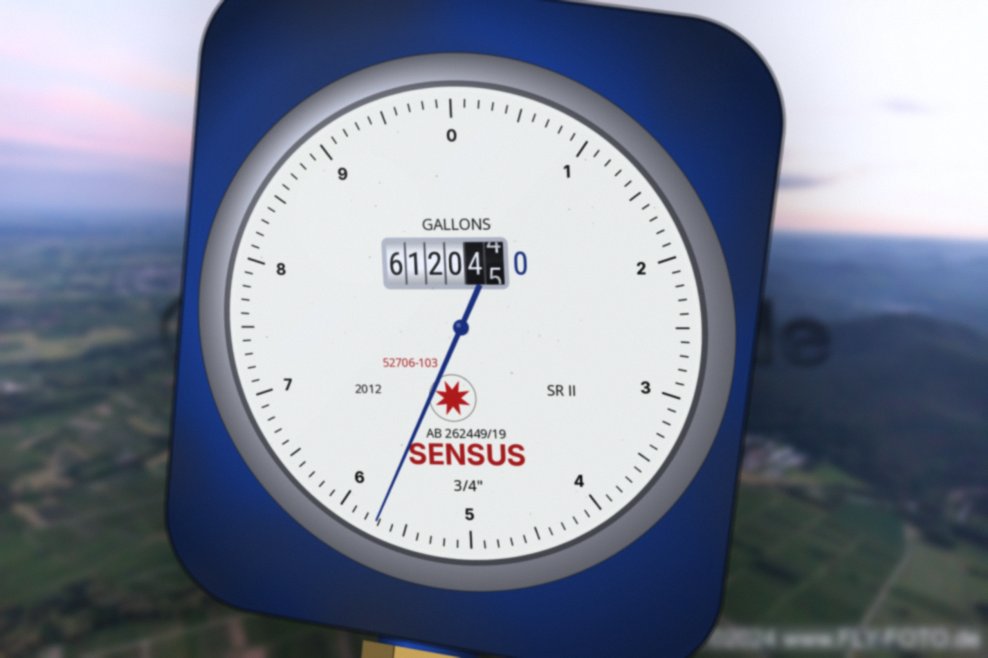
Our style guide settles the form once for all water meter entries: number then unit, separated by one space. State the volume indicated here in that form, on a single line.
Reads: 6120445.7 gal
